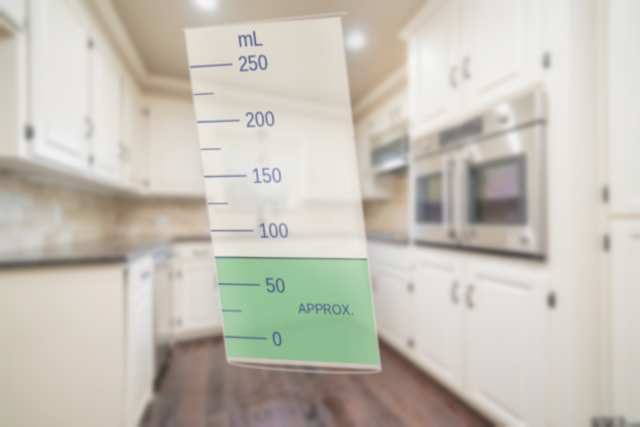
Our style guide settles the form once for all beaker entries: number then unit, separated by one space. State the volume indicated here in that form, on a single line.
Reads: 75 mL
